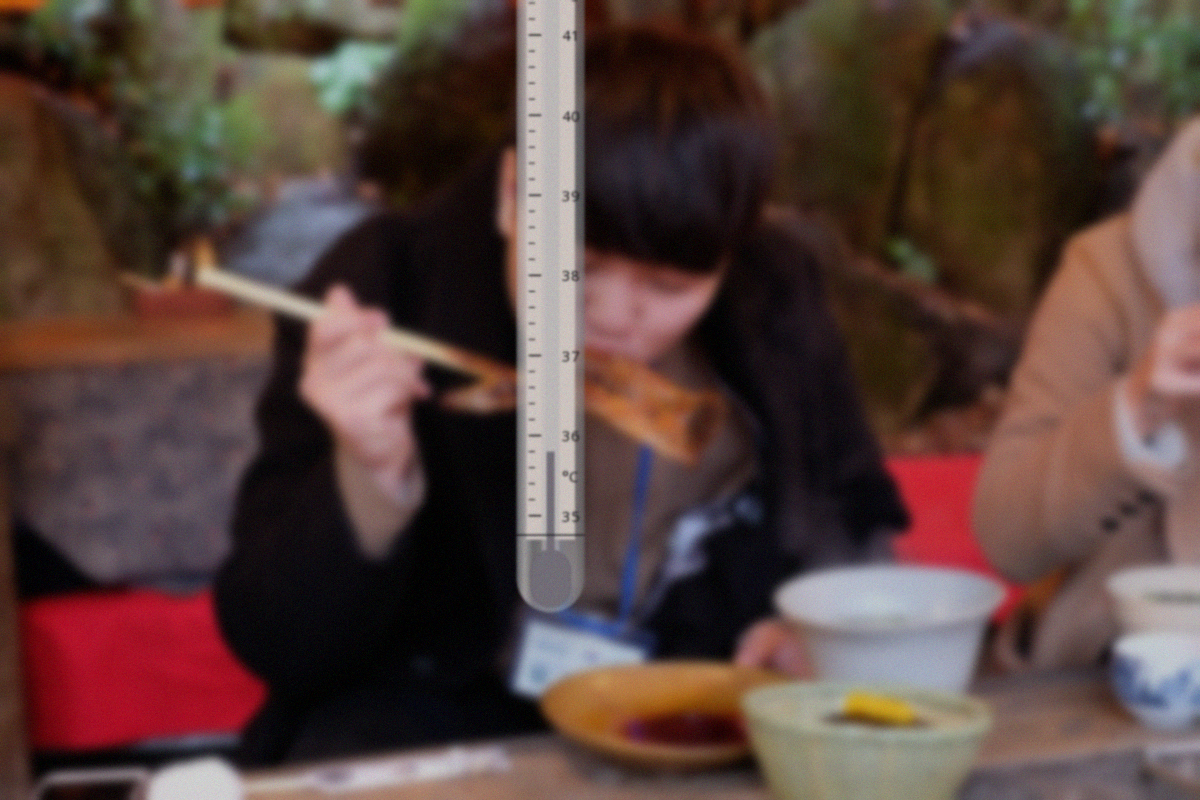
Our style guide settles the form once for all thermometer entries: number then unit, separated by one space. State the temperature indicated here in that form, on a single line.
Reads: 35.8 °C
